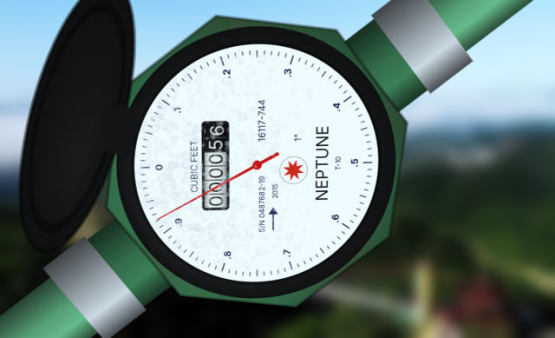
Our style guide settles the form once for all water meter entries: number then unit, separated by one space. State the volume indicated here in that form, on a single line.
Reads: 55.92 ft³
